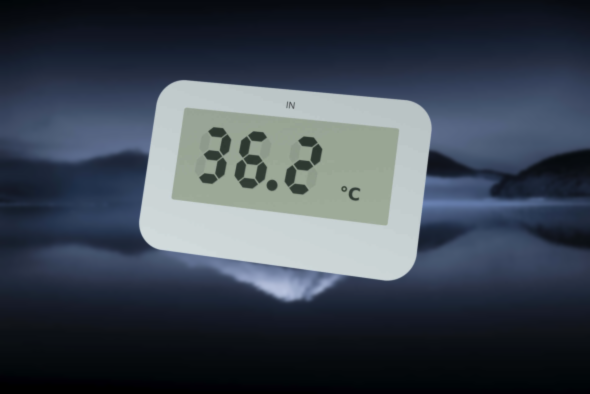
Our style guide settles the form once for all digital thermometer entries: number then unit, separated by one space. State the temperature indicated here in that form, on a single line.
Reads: 36.2 °C
